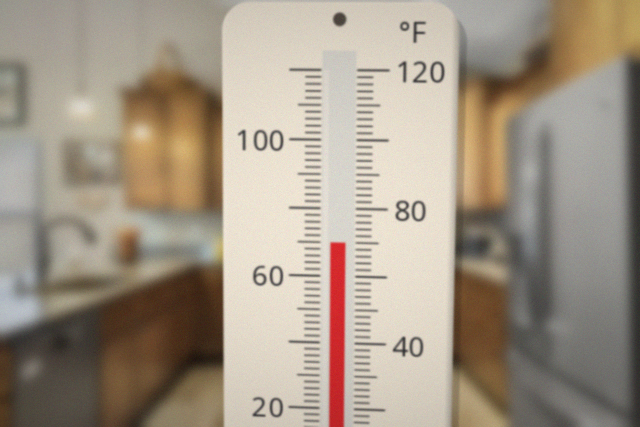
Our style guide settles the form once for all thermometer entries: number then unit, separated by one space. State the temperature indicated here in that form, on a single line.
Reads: 70 °F
